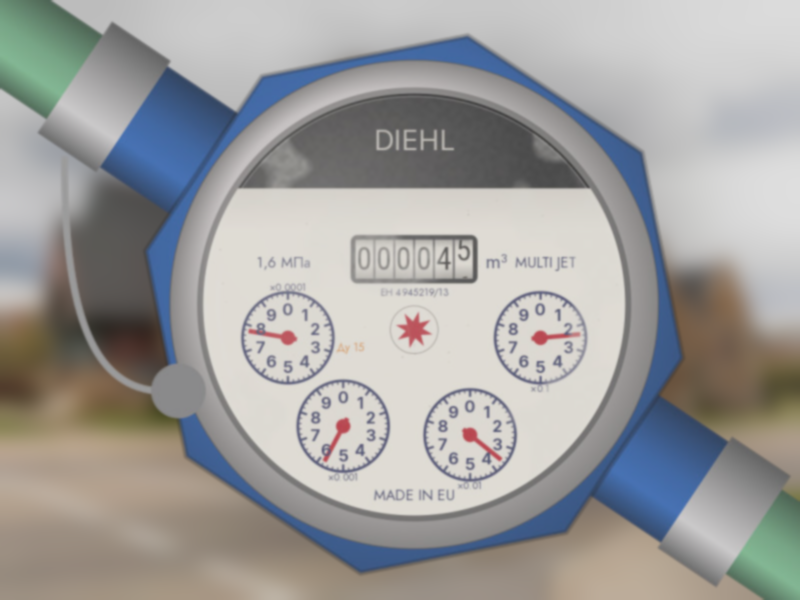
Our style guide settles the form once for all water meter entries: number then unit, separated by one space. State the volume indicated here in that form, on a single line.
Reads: 45.2357 m³
